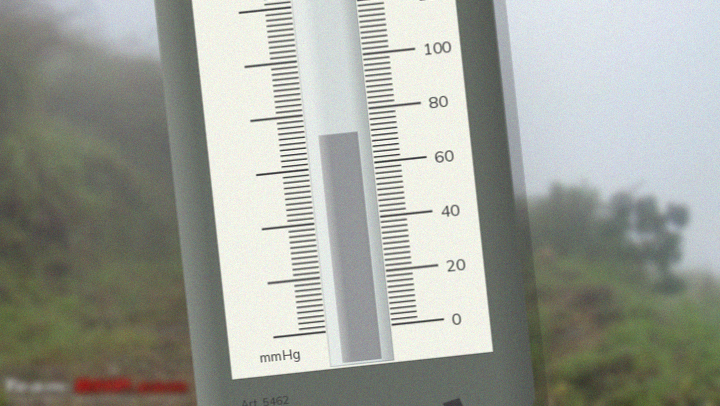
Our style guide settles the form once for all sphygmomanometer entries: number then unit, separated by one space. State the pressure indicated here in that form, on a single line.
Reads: 72 mmHg
